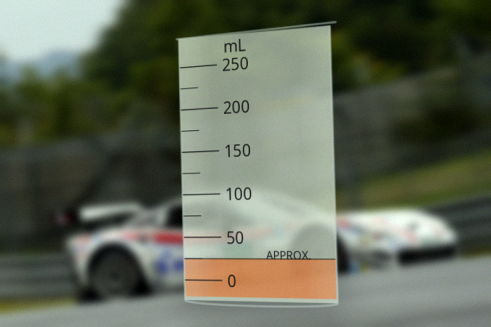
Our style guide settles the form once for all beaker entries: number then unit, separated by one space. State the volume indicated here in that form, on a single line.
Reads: 25 mL
